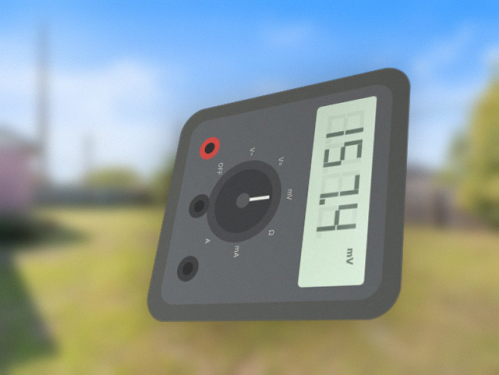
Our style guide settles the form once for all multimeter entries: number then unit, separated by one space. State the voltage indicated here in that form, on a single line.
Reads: 157.4 mV
